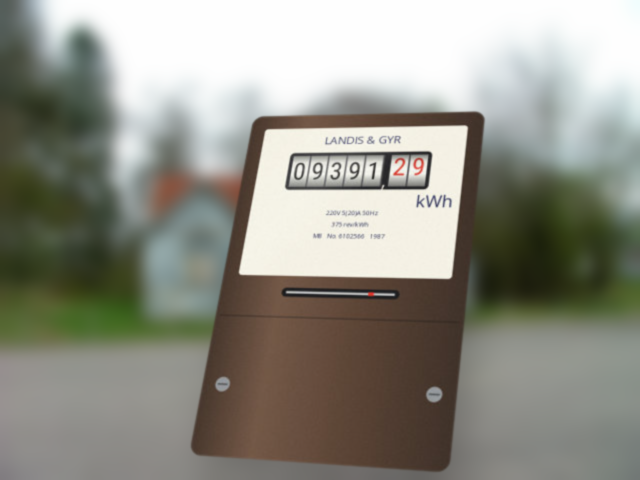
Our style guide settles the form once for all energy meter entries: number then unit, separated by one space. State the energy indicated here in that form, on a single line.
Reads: 9391.29 kWh
